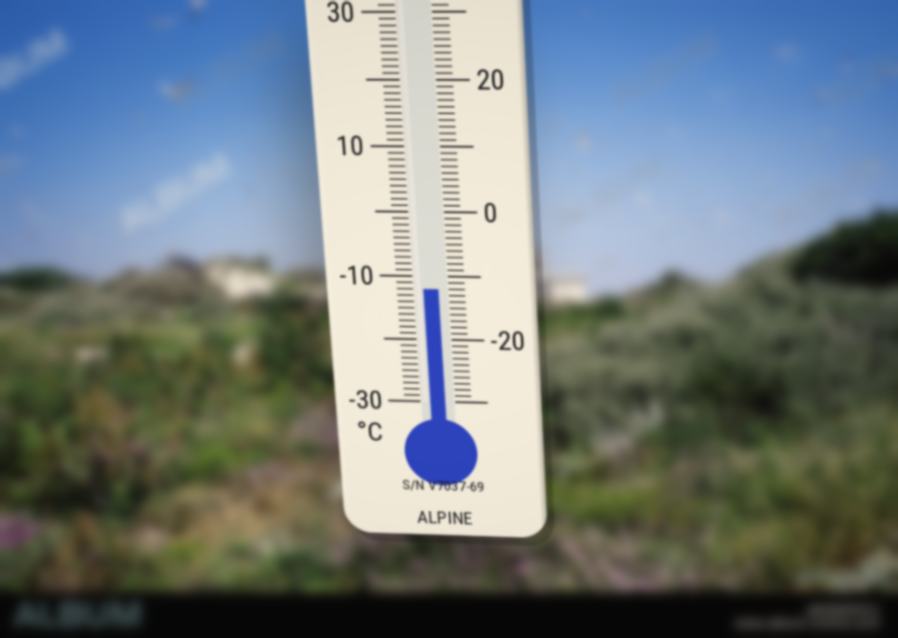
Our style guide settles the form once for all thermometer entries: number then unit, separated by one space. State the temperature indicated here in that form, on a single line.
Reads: -12 °C
